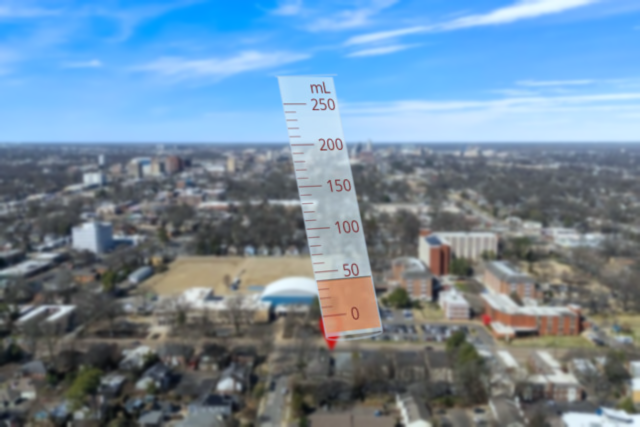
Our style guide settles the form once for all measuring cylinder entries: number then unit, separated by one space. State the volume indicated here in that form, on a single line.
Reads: 40 mL
